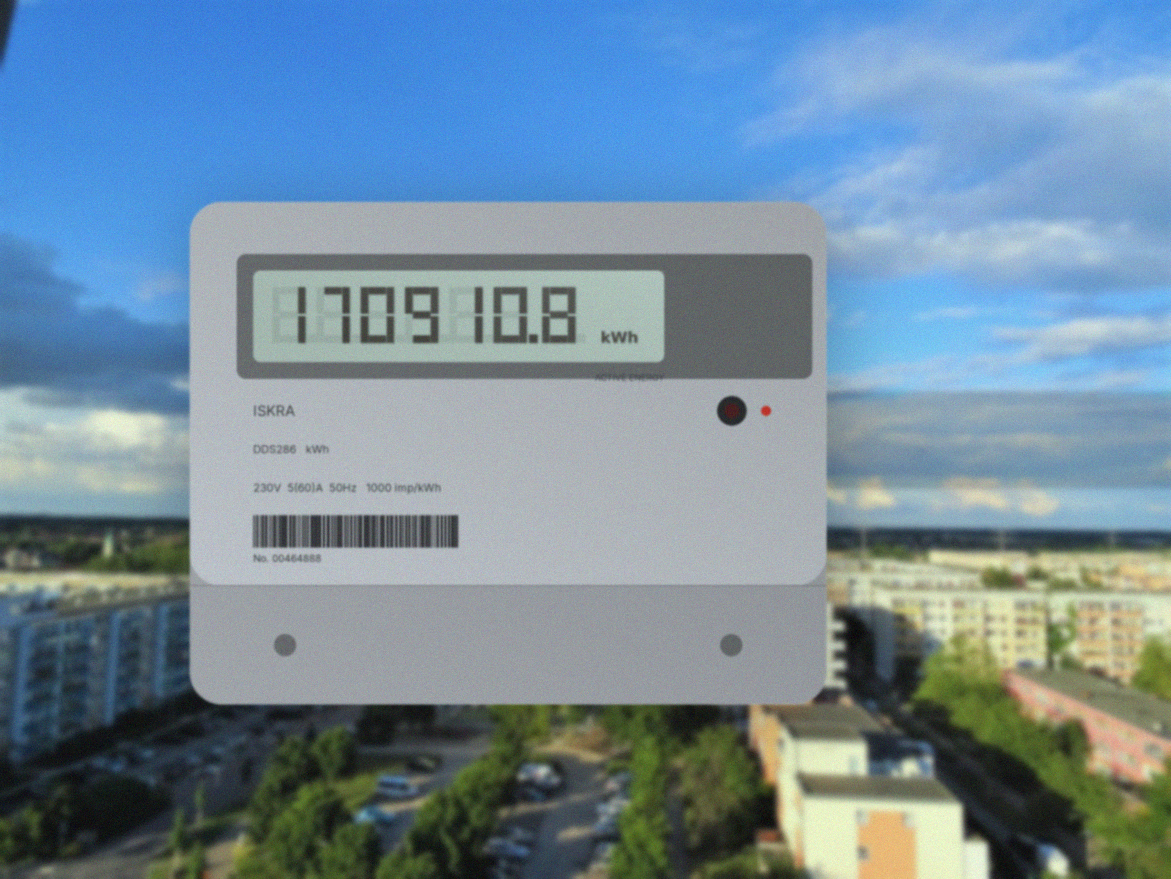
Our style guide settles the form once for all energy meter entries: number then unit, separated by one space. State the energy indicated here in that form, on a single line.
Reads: 170910.8 kWh
